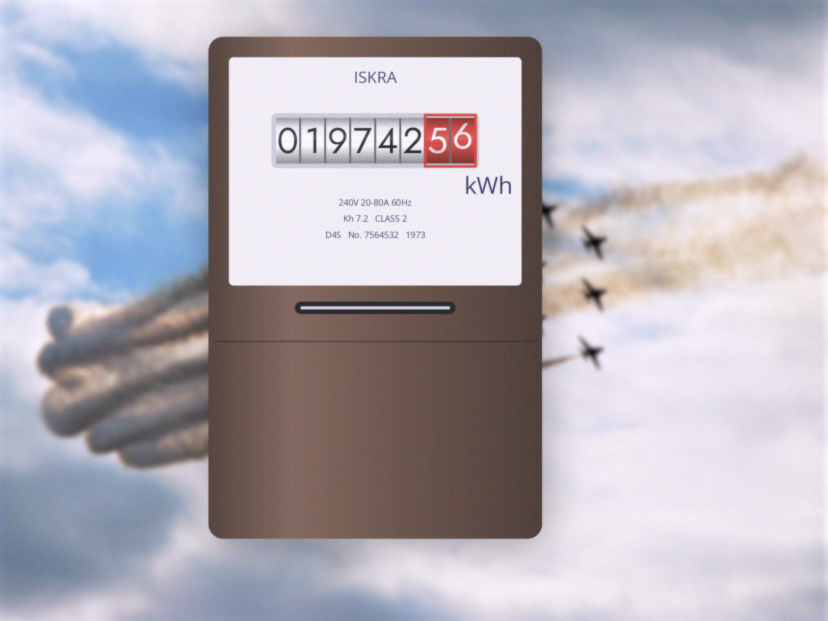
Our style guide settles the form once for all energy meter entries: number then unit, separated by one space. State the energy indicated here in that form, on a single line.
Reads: 19742.56 kWh
